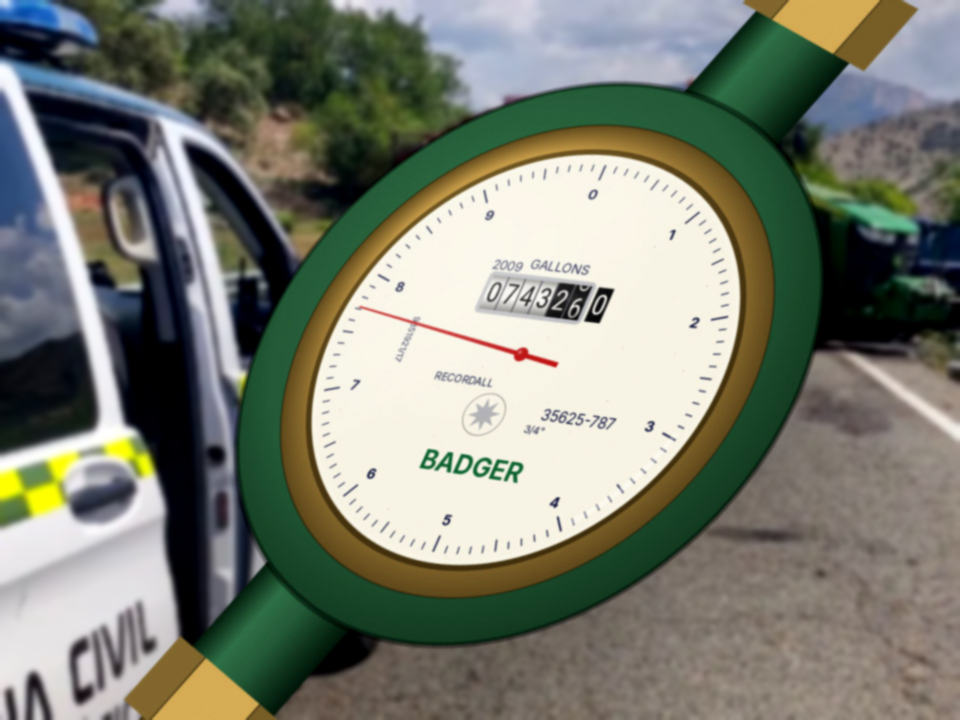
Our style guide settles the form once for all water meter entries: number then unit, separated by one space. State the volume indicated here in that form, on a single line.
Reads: 743257.7 gal
